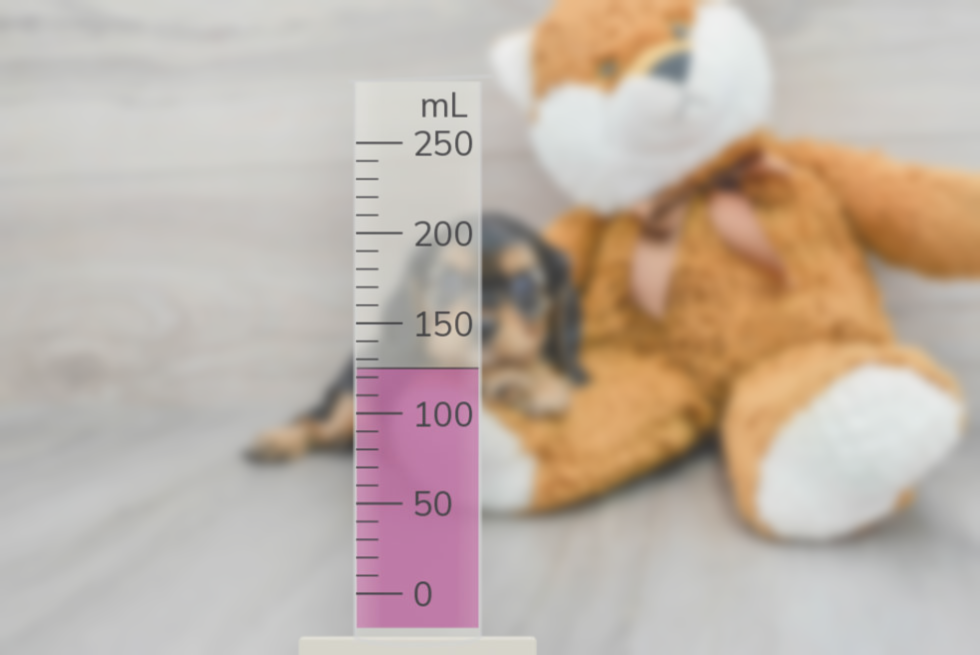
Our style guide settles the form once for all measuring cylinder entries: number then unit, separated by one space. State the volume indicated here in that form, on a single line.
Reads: 125 mL
